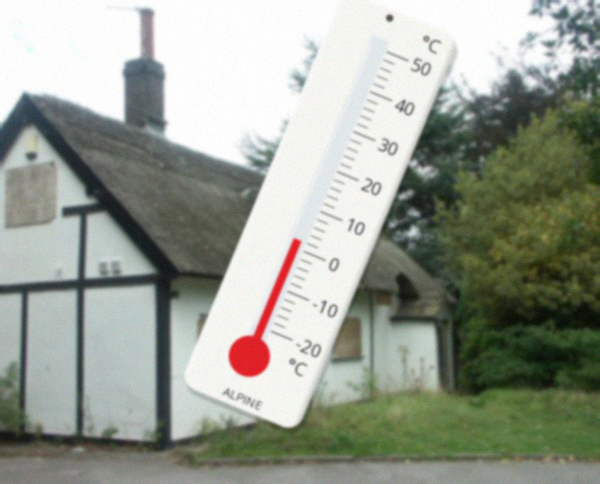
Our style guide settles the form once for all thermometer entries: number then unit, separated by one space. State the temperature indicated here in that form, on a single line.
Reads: 2 °C
